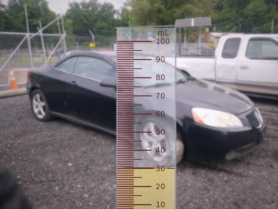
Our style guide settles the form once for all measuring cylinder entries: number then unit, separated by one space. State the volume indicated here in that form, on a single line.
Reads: 30 mL
